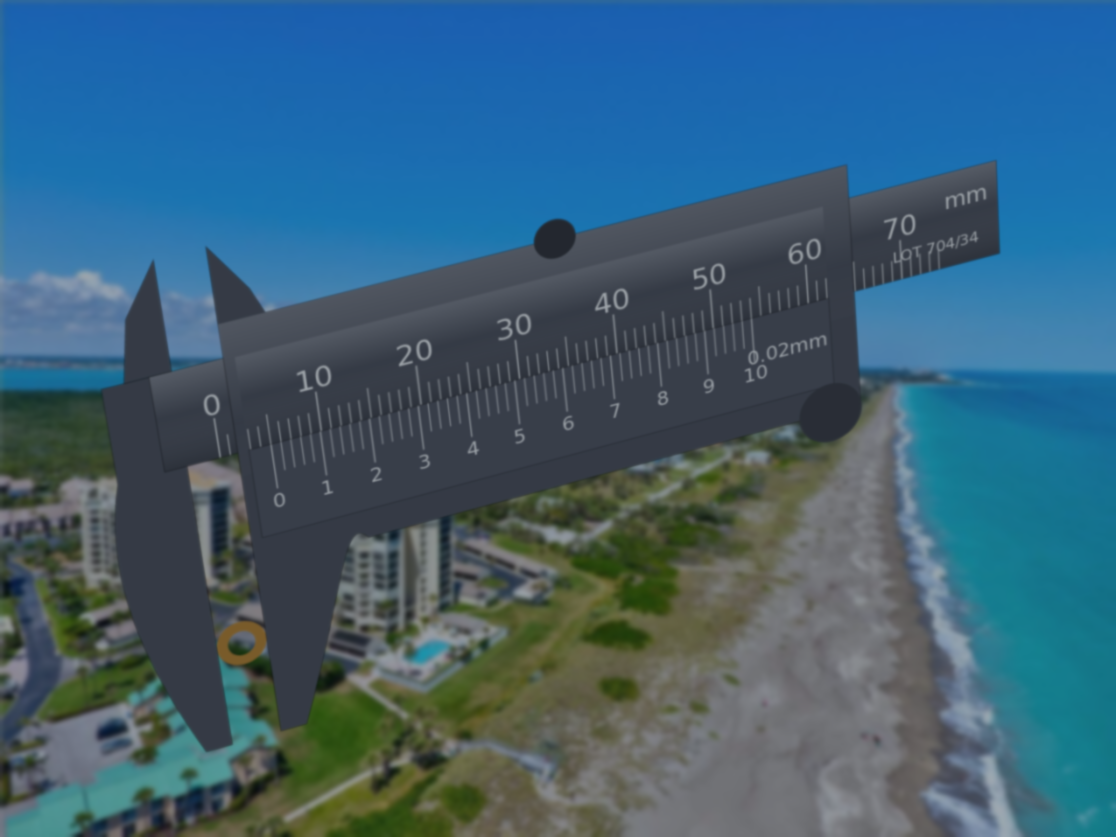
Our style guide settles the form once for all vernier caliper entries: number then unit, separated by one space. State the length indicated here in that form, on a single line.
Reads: 5.0 mm
